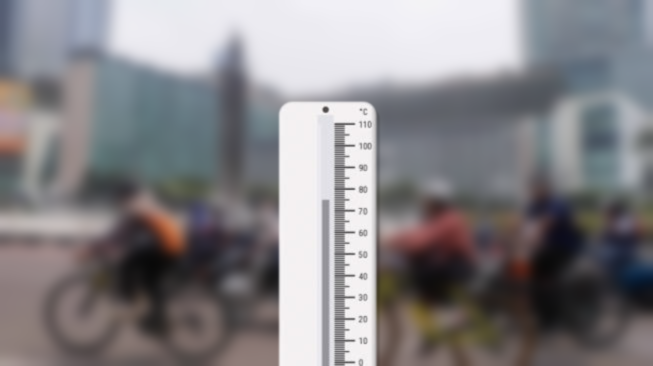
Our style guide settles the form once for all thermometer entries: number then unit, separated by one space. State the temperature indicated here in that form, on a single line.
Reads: 75 °C
